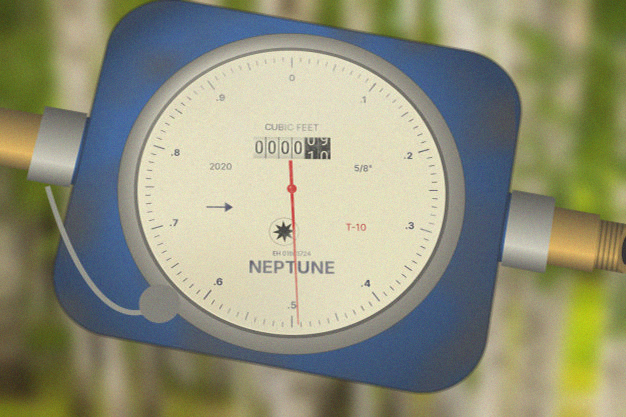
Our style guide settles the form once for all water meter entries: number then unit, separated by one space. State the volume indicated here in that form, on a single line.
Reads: 9.49 ft³
